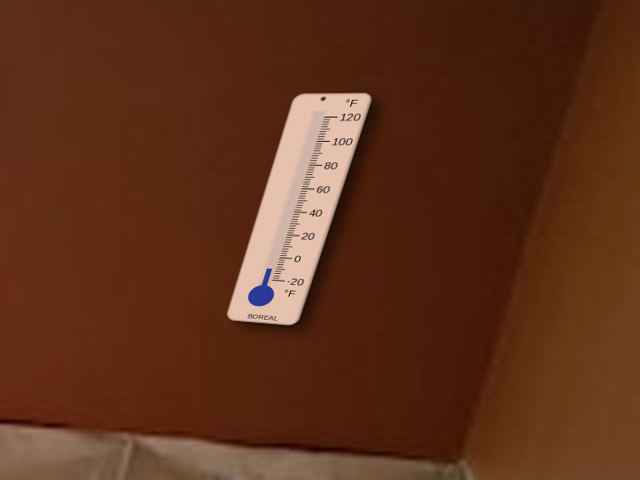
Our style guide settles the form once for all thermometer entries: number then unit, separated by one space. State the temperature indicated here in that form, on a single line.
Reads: -10 °F
